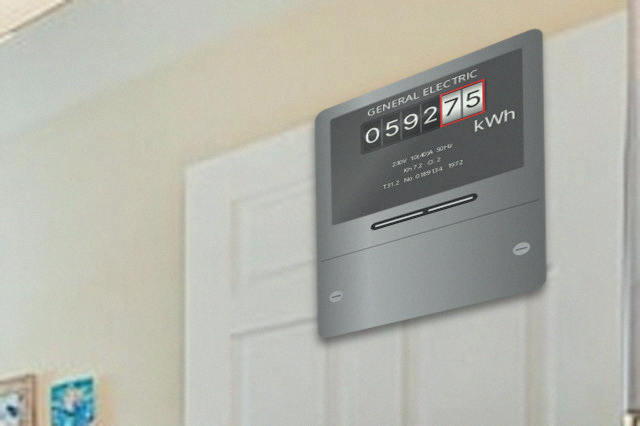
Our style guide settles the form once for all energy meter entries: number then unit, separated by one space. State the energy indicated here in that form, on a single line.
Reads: 592.75 kWh
